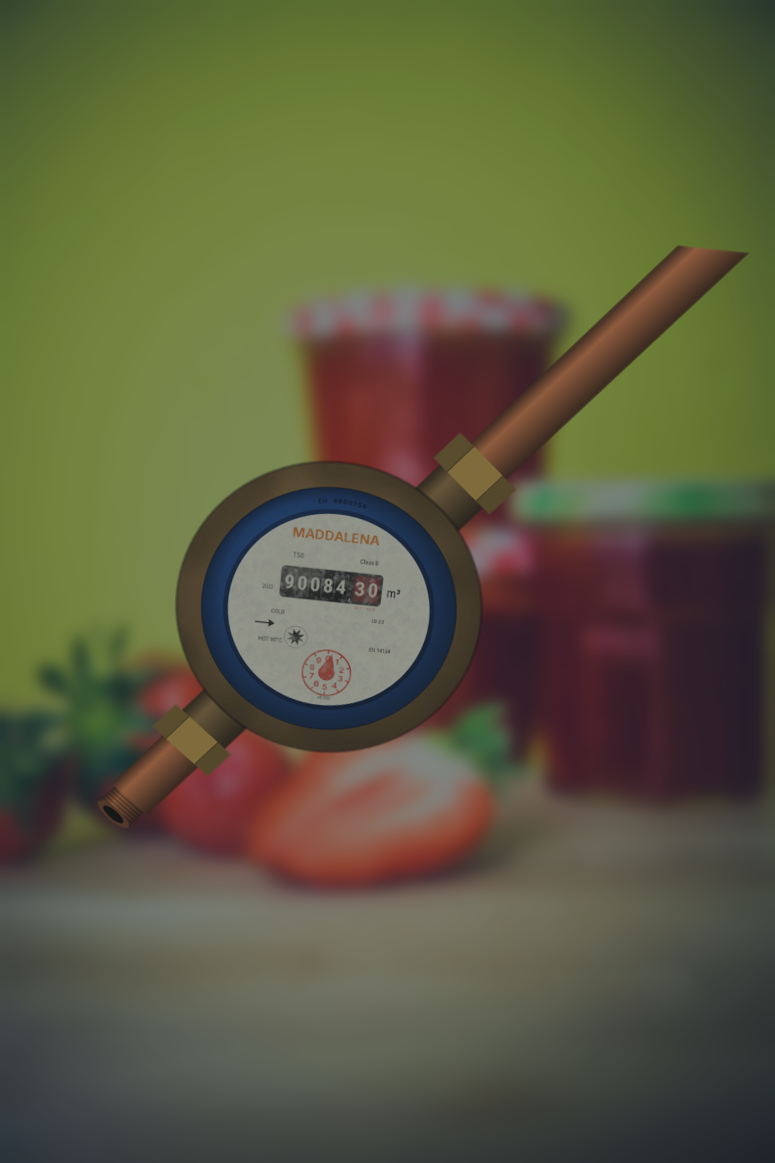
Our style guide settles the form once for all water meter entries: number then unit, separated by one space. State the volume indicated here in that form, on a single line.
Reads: 90084.300 m³
